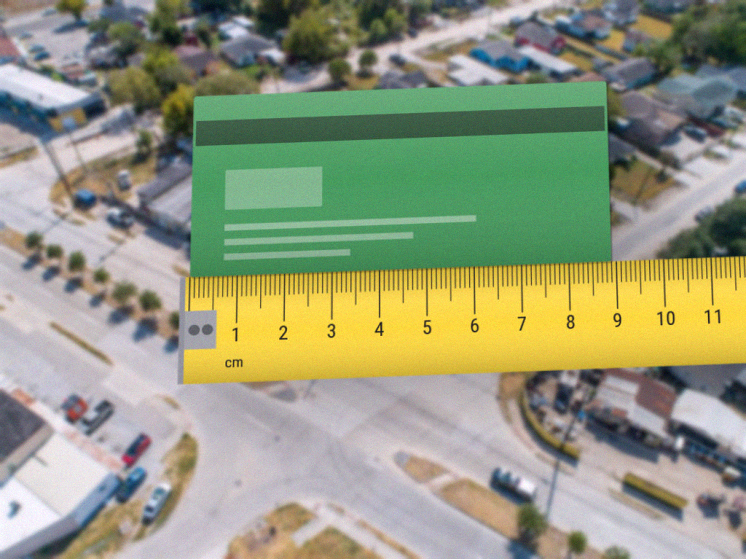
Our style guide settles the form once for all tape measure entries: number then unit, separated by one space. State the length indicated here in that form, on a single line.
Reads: 8.9 cm
